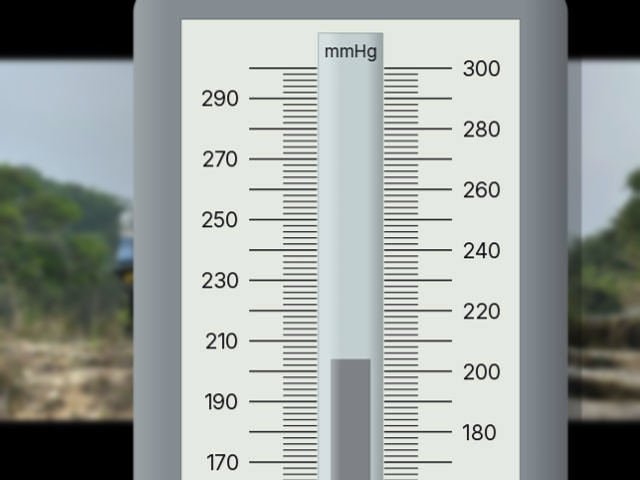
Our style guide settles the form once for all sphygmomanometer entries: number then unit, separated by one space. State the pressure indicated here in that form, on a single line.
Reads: 204 mmHg
